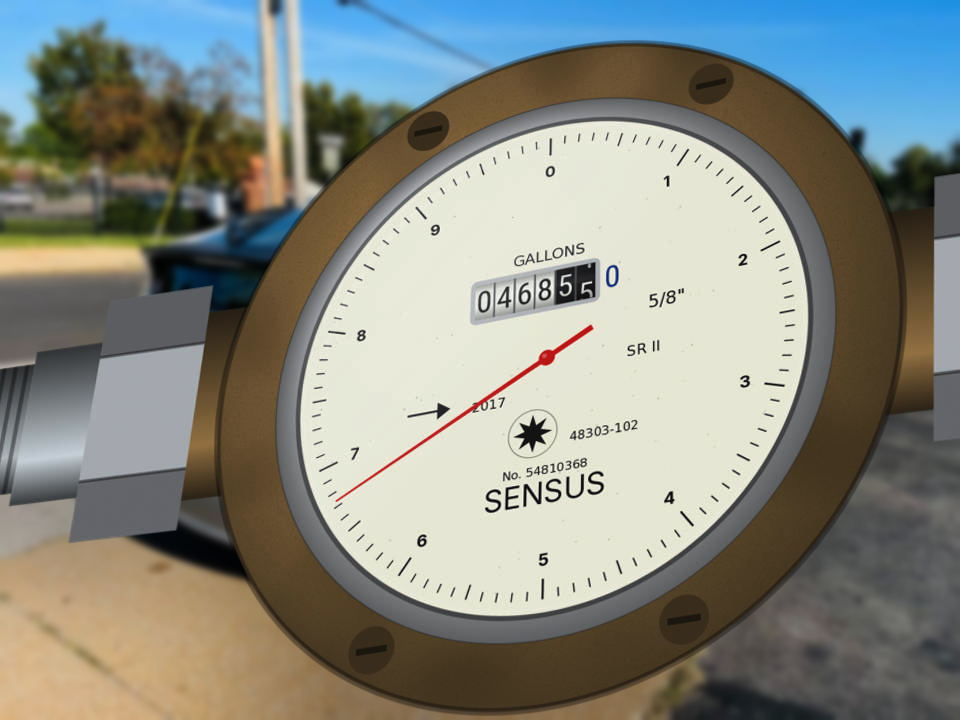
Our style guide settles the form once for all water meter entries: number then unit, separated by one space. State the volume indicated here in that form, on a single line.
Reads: 468546.7 gal
